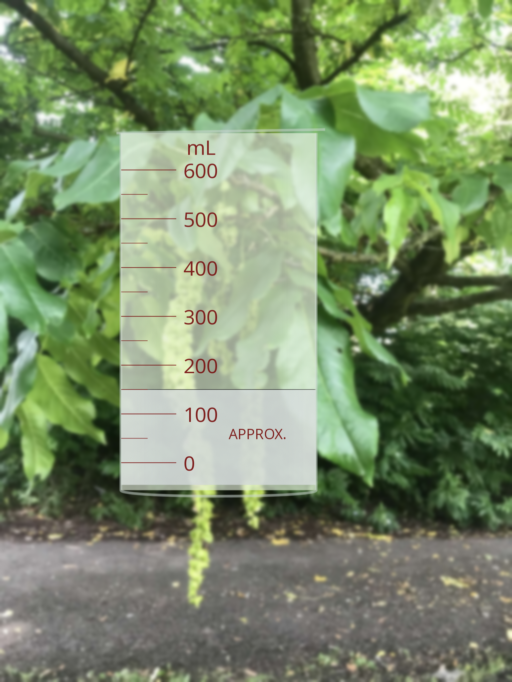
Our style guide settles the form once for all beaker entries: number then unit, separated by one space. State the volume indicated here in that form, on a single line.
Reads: 150 mL
